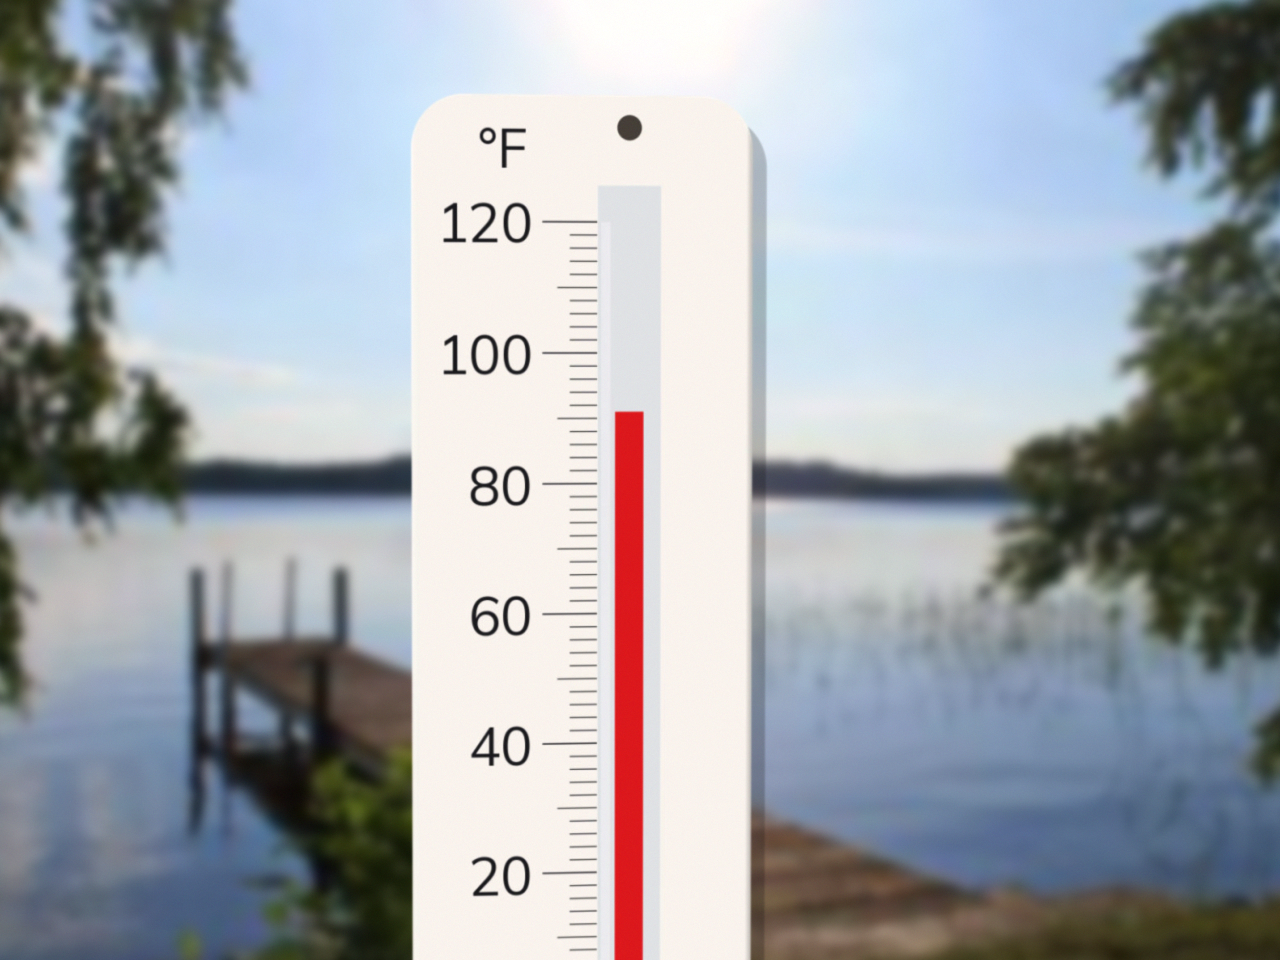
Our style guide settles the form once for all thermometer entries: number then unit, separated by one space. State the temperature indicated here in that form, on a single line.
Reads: 91 °F
